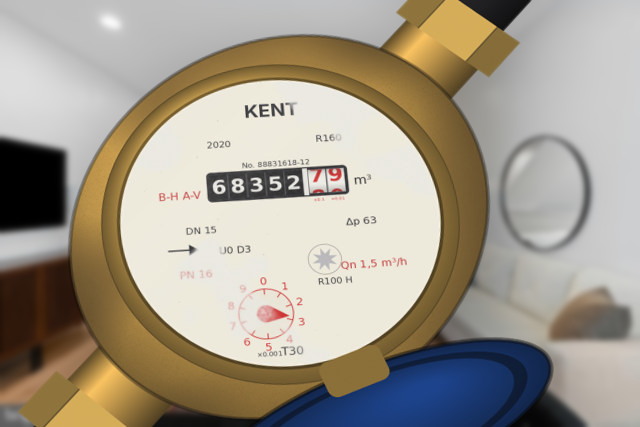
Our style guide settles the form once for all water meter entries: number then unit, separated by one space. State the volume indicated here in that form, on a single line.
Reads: 68352.792 m³
